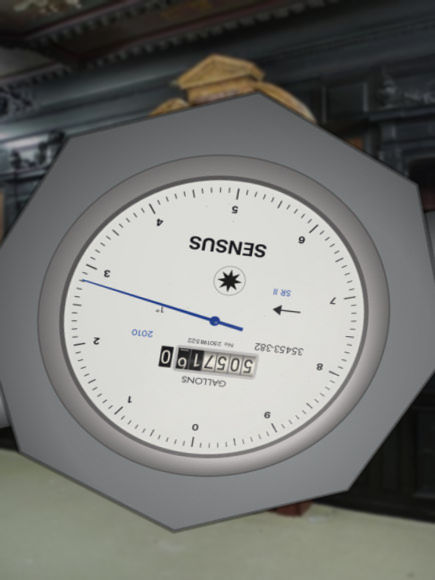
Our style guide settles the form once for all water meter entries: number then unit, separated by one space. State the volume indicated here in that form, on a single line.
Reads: 5057162.8 gal
